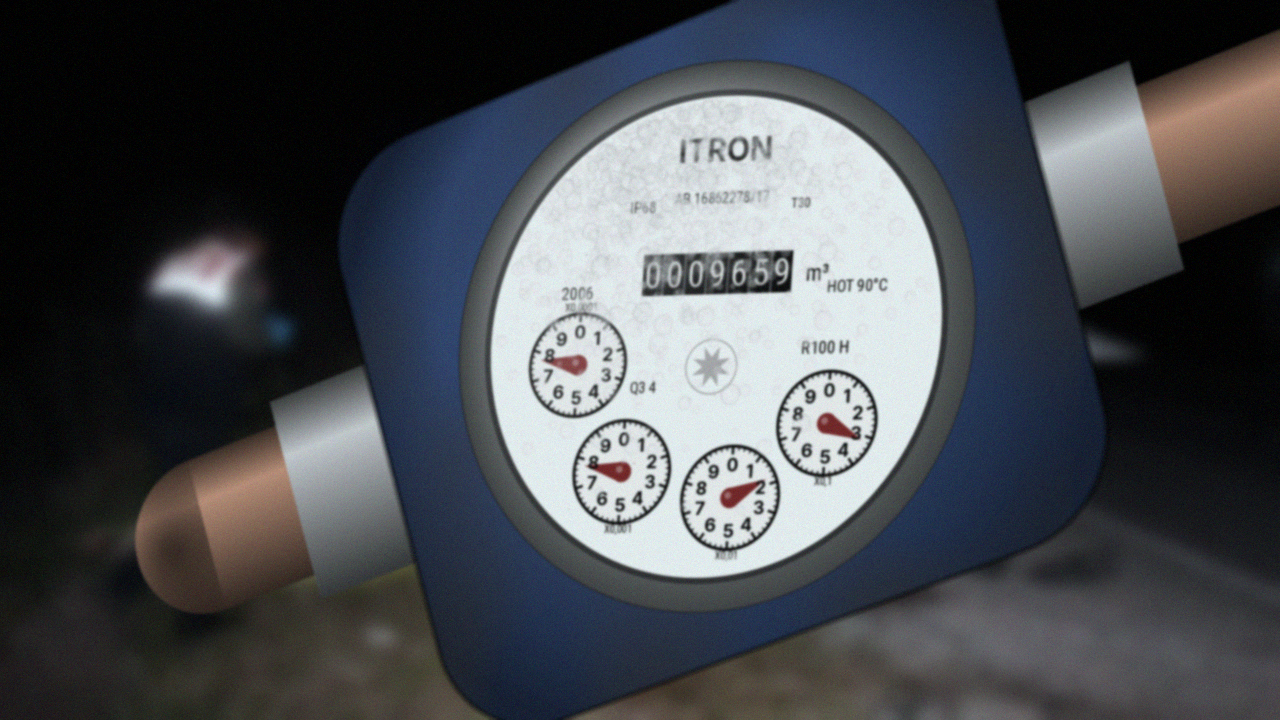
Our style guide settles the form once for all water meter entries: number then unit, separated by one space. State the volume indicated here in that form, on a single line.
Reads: 9659.3177 m³
